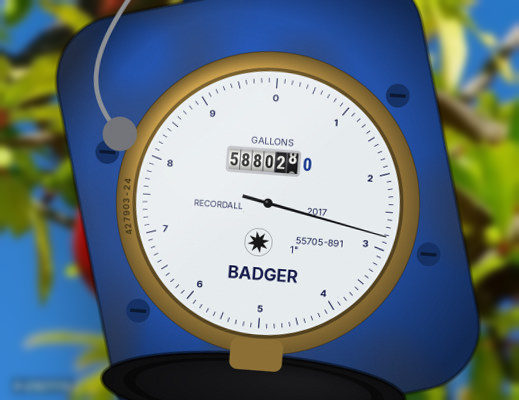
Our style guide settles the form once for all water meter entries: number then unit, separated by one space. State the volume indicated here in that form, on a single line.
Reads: 5880282.8 gal
